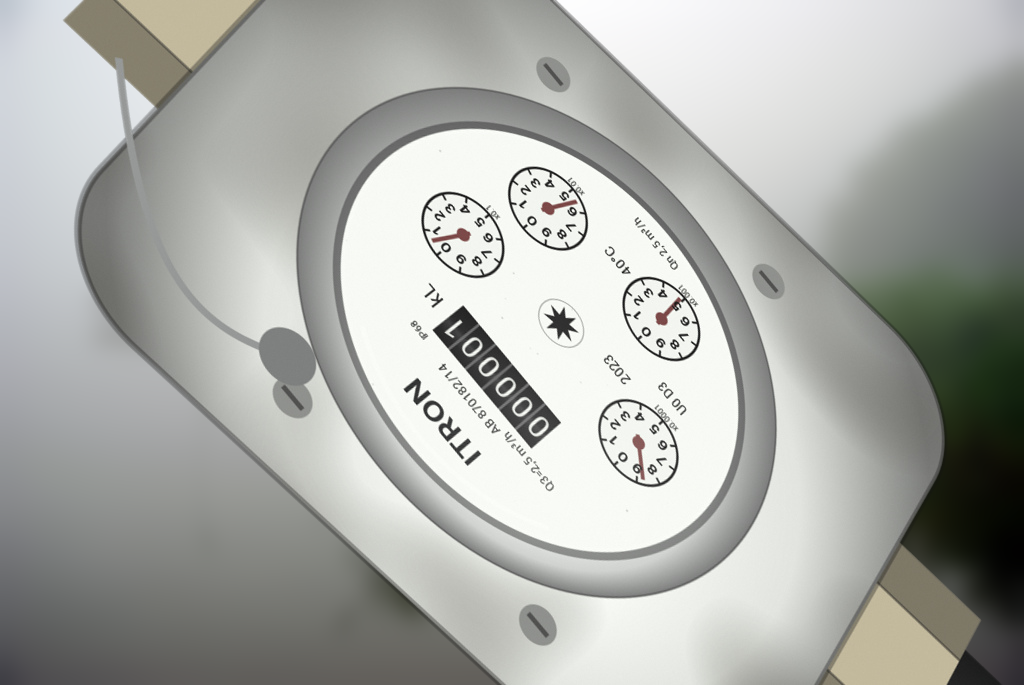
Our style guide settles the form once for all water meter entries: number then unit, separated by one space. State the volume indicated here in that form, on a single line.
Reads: 1.0548 kL
